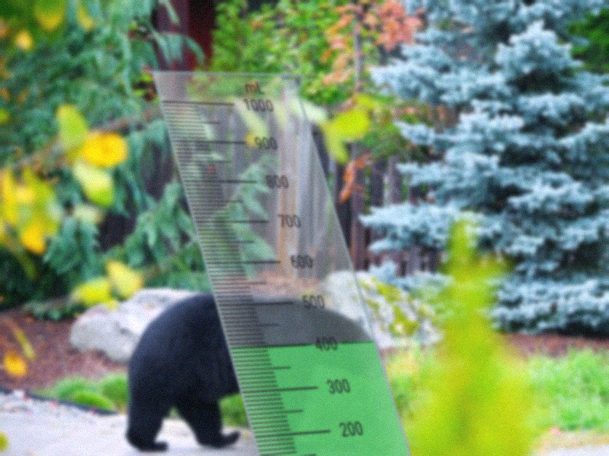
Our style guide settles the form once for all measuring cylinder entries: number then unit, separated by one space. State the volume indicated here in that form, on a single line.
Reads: 400 mL
